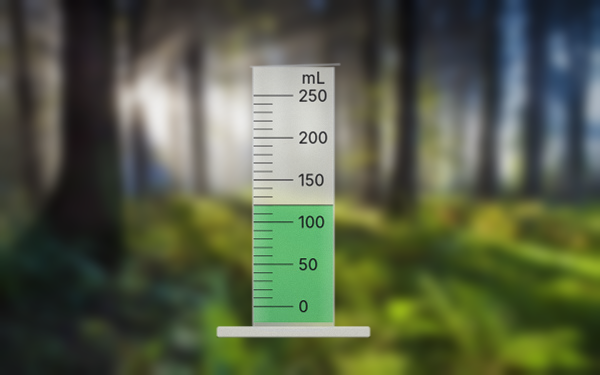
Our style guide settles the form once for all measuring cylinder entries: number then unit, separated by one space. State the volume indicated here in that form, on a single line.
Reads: 120 mL
